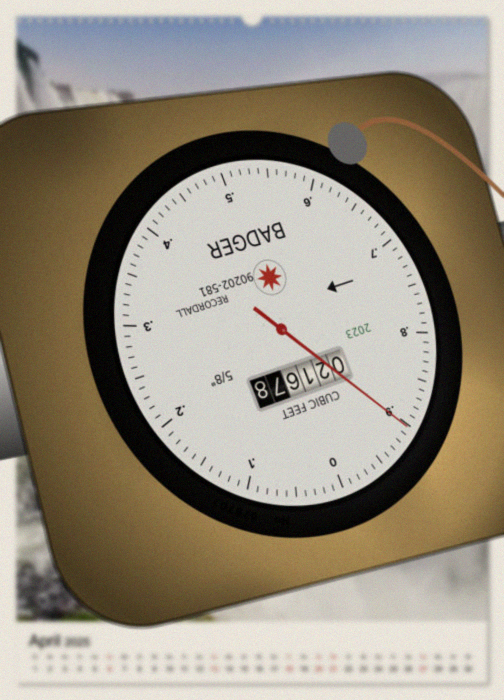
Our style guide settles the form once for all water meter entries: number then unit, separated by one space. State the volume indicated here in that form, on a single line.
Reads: 21677.90 ft³
